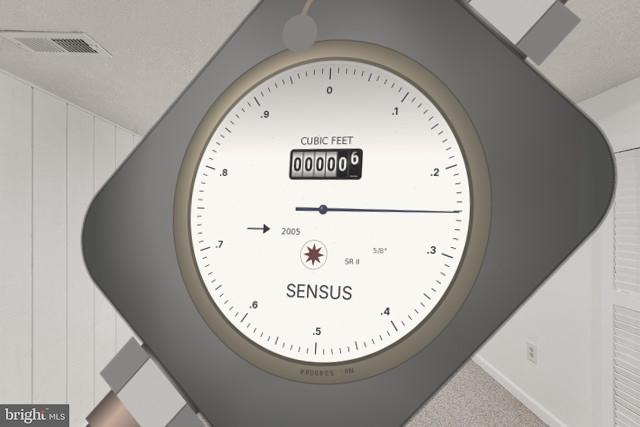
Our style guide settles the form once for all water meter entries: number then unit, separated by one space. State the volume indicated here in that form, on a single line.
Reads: 6.25 ft³
